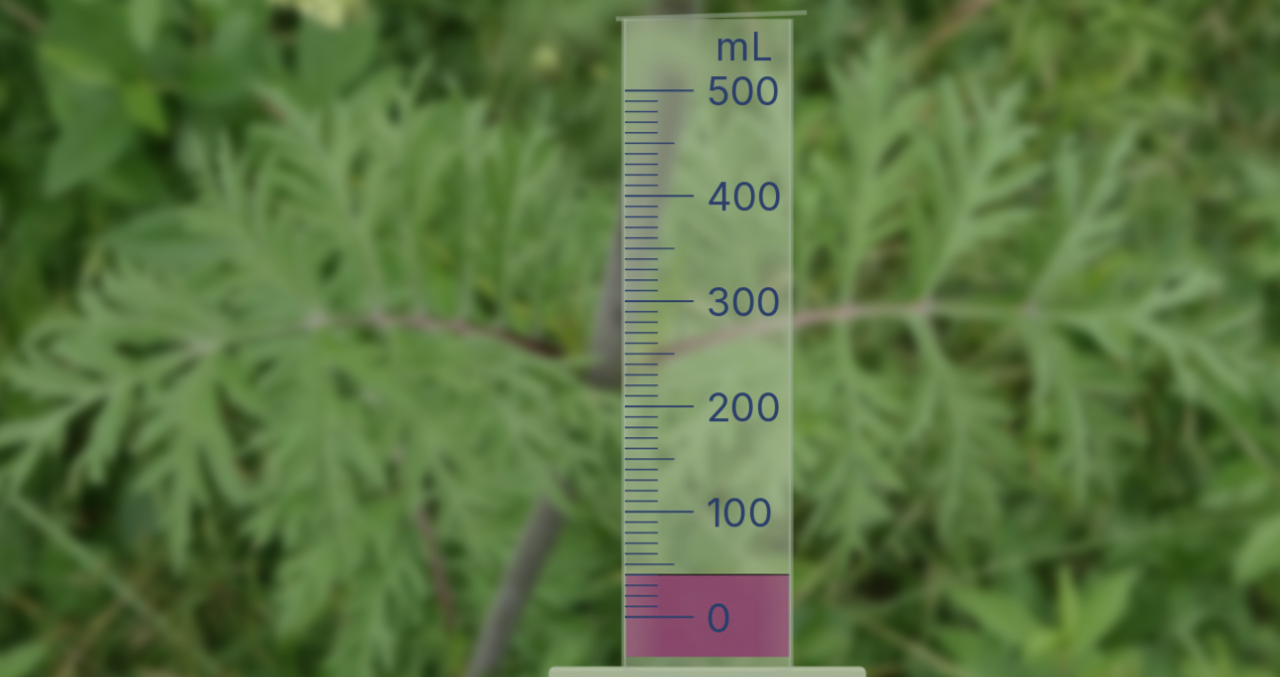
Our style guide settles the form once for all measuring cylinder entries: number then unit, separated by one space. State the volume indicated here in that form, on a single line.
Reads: 40 mL
